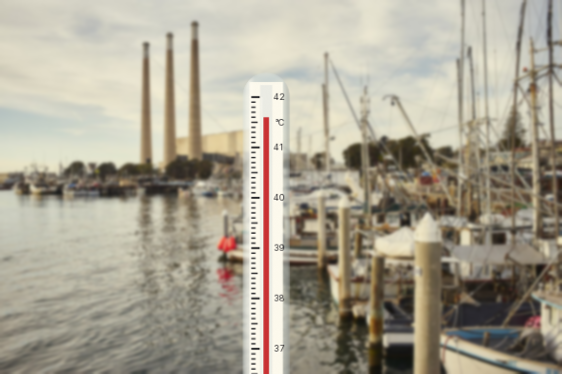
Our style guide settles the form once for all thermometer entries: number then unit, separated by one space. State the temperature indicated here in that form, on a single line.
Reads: 41.6 °C
